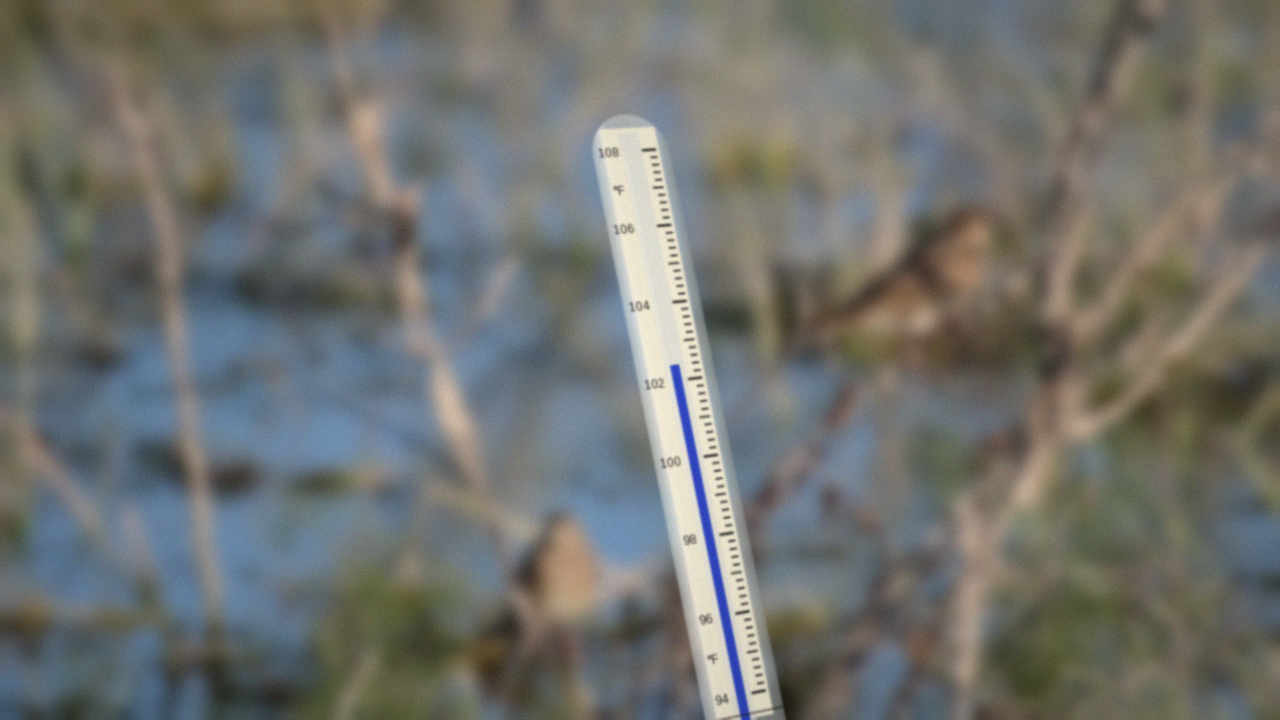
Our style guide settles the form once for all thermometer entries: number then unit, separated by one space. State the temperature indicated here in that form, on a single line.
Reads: 102.4 °F
